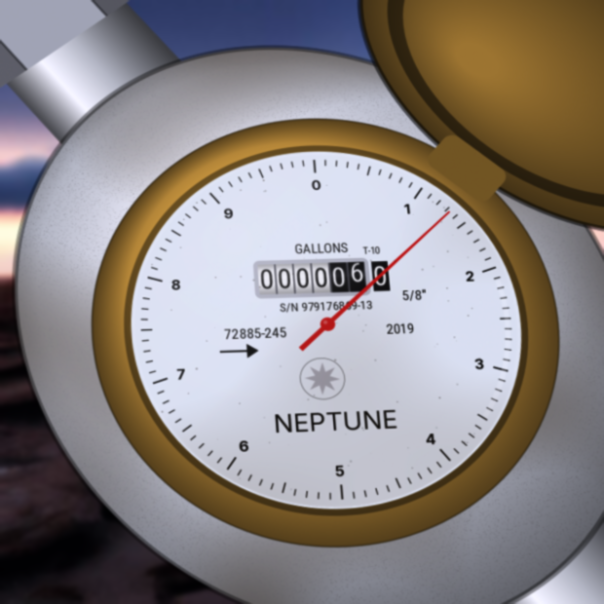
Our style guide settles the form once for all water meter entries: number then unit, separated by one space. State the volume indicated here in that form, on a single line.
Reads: 61.3 gal
